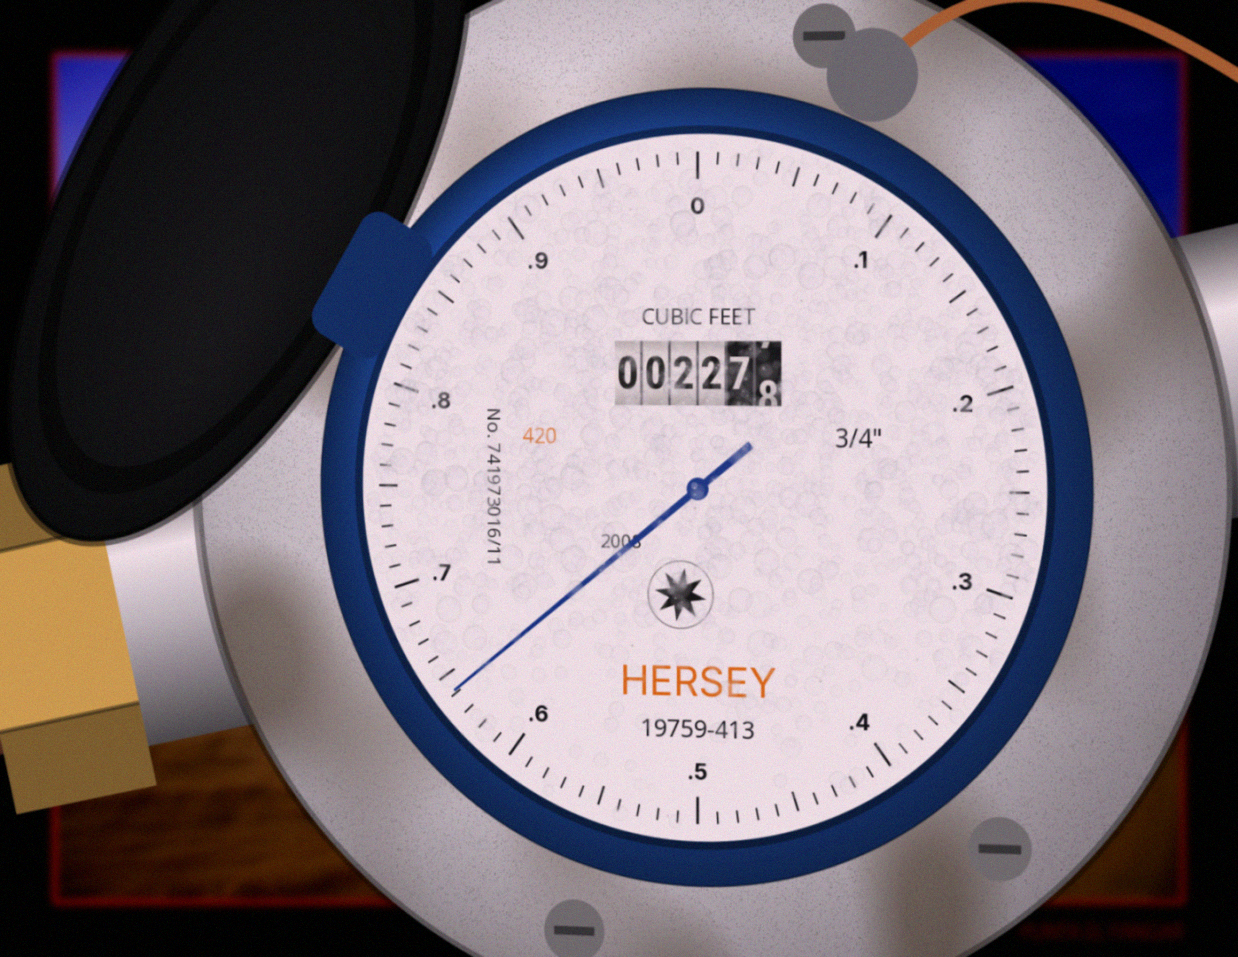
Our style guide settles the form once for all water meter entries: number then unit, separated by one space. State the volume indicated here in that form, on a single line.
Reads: 2277.64 ft³
